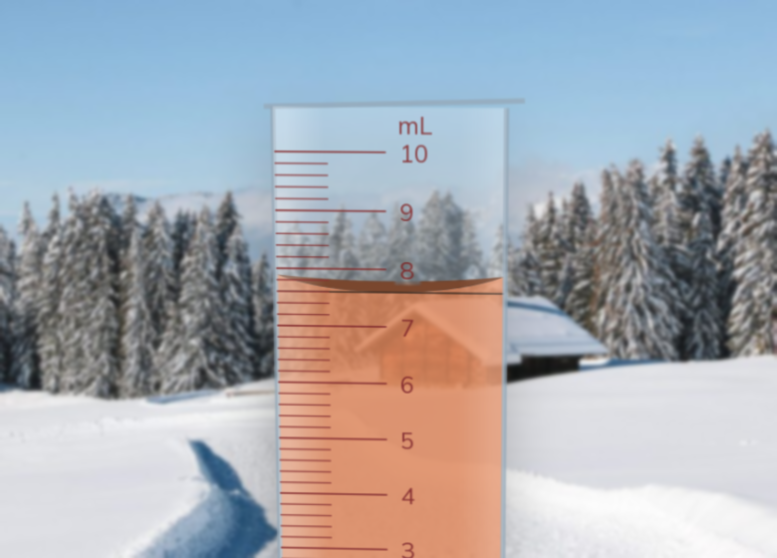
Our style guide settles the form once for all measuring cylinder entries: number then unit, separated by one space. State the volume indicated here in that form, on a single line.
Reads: 7.6 mL
